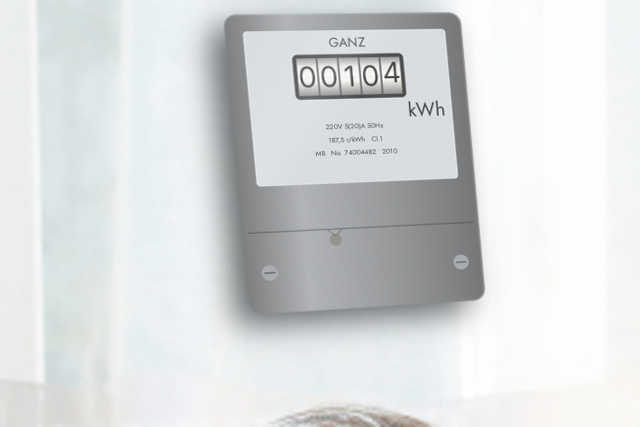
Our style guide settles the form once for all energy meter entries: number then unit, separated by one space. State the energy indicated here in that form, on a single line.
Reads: 104 kWh
